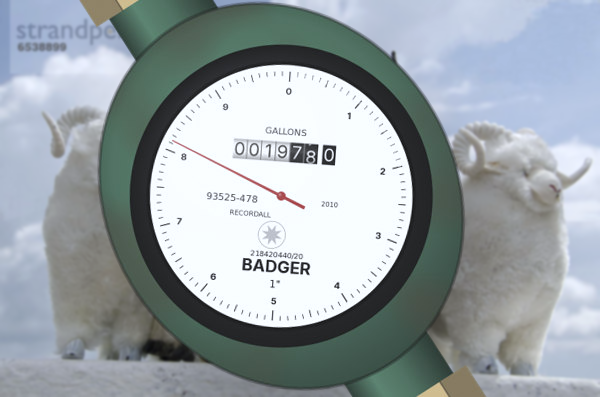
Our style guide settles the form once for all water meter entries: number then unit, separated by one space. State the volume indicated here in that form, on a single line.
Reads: 19778.1 gal
